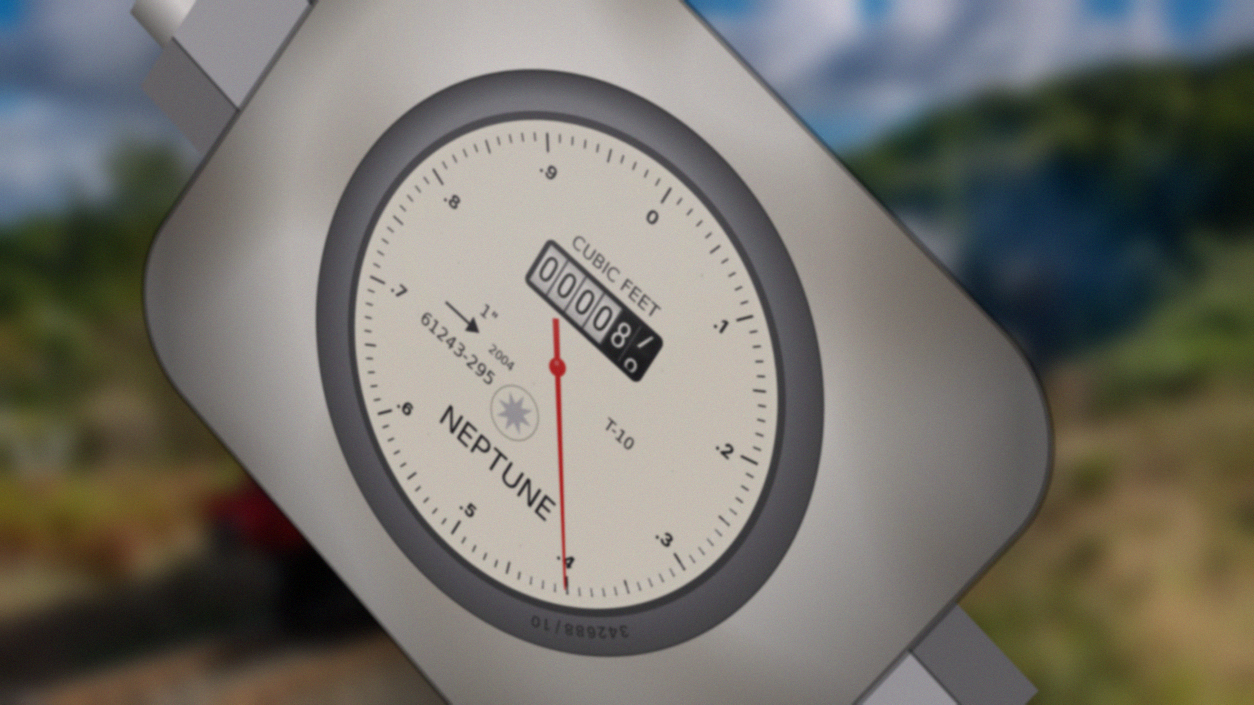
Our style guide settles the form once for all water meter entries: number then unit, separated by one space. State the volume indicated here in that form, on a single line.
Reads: 87.40 ft³
